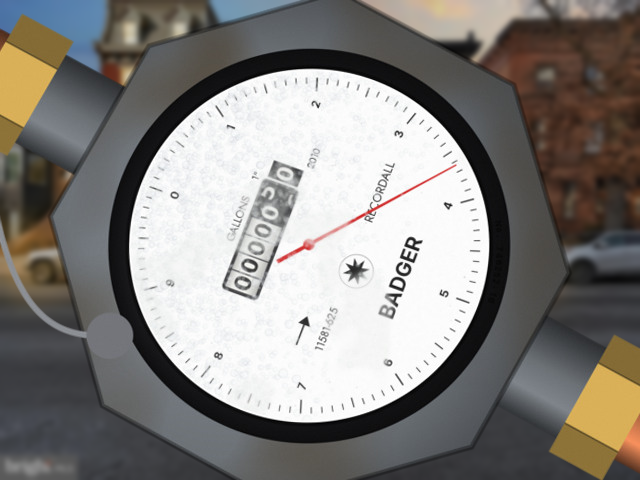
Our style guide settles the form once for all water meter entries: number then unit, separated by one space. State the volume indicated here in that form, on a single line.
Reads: 53.6 gal
